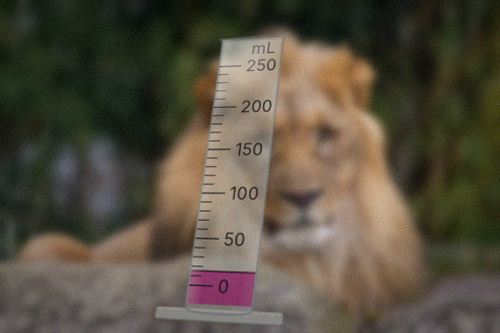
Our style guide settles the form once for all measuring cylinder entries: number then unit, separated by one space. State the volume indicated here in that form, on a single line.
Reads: 15 mL
